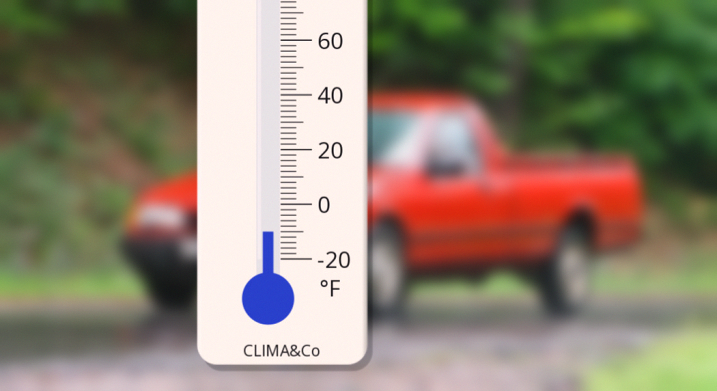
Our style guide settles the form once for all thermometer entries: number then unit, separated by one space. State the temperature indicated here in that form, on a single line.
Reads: -10 °F
